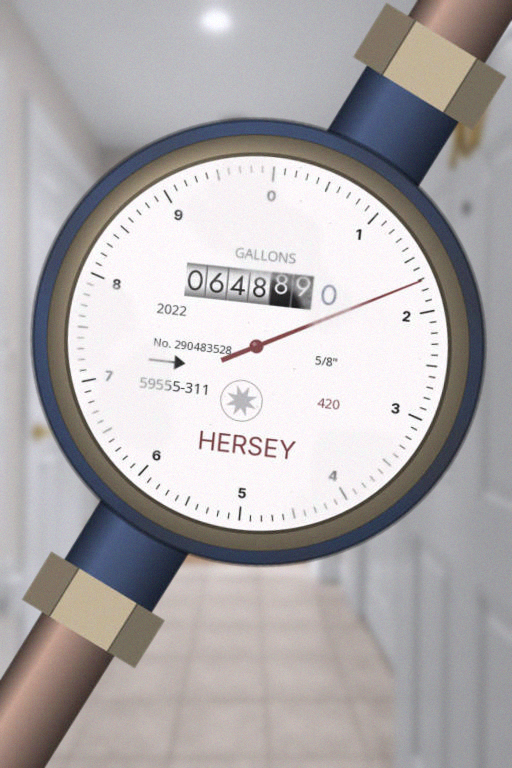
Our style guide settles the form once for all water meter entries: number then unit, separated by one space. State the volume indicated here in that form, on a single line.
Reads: 648891.7 gal
